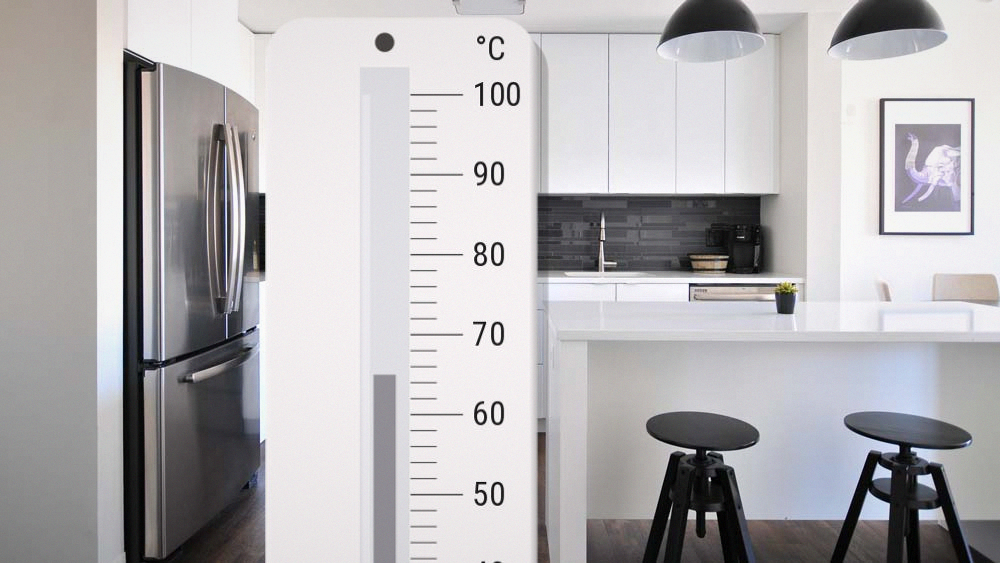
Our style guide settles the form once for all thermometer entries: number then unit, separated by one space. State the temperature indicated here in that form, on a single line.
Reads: 65 °C
